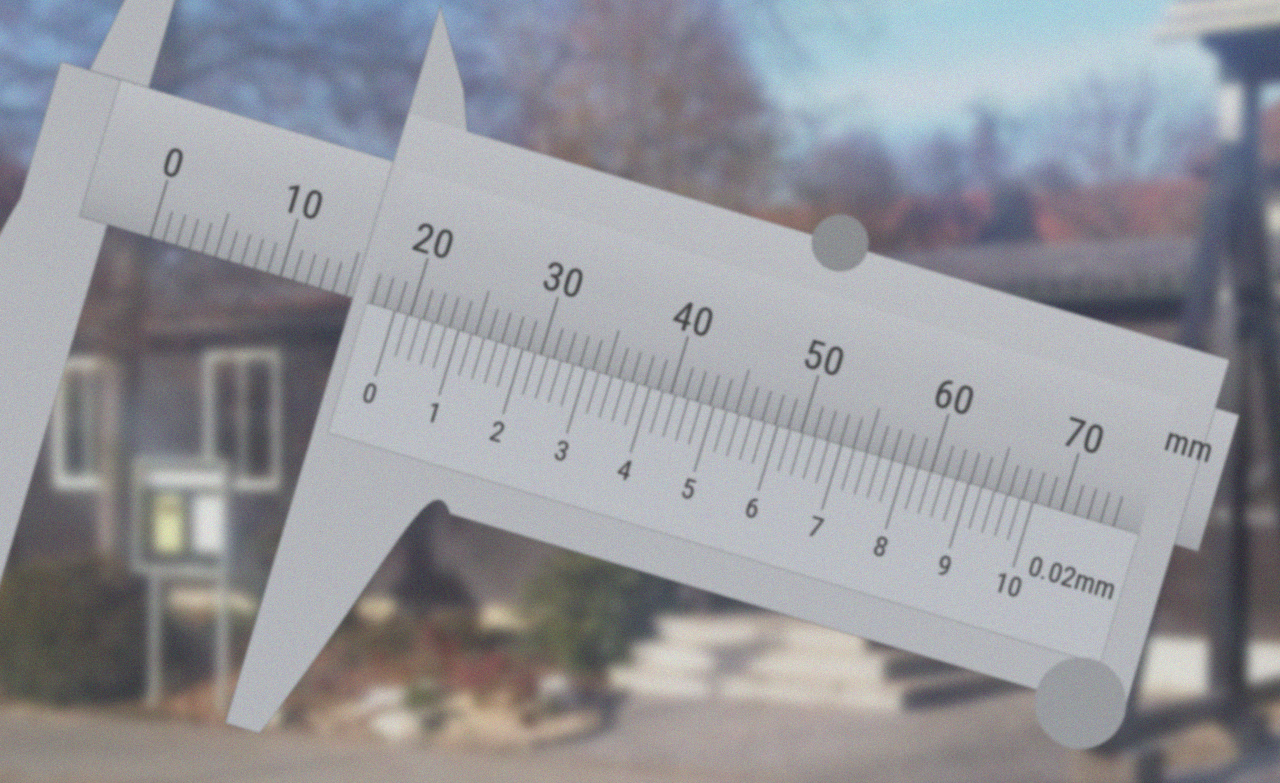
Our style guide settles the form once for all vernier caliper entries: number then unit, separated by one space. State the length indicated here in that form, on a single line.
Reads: 18.8 mm
